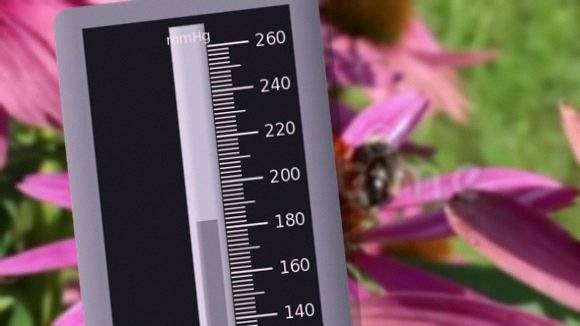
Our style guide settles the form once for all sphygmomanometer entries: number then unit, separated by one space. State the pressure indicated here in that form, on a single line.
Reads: 184 mmHg
